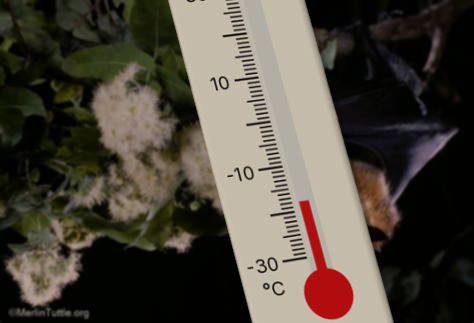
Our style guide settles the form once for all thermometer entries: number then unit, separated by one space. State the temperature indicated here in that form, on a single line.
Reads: -18 °C
